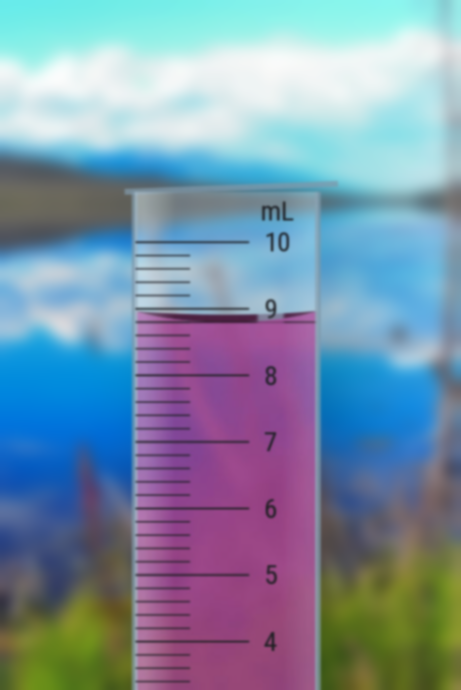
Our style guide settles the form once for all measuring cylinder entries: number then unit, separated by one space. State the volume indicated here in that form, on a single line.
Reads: 8.8 mL
